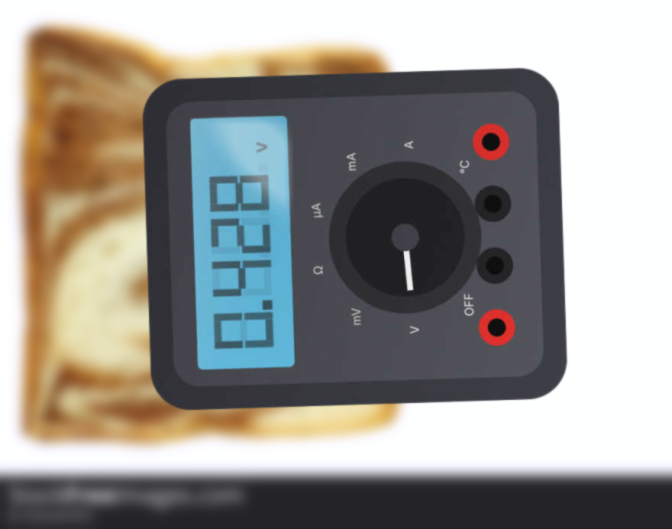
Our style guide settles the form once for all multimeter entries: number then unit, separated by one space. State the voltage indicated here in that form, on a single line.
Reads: 0.428 V
